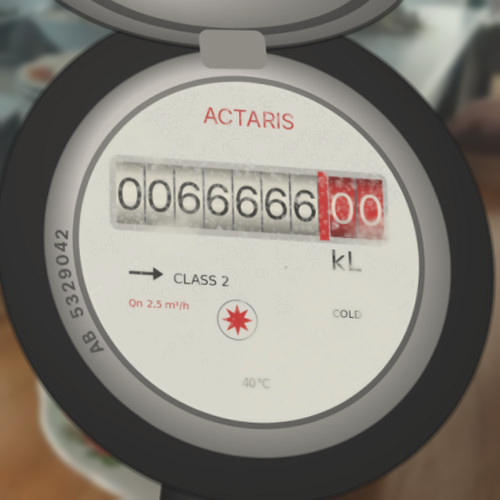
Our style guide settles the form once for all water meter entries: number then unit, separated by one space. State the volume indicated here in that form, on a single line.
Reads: 66666.00 kL
